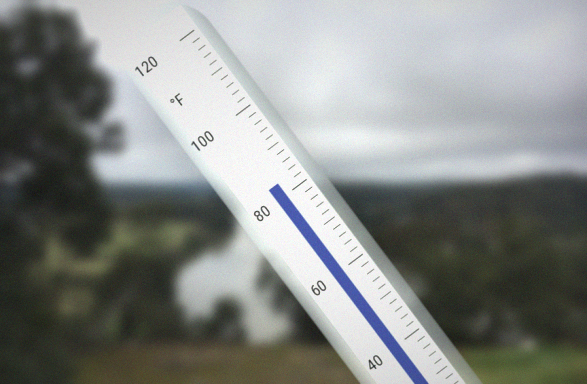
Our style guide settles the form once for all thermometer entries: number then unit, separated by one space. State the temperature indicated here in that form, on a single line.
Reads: 83 °F
